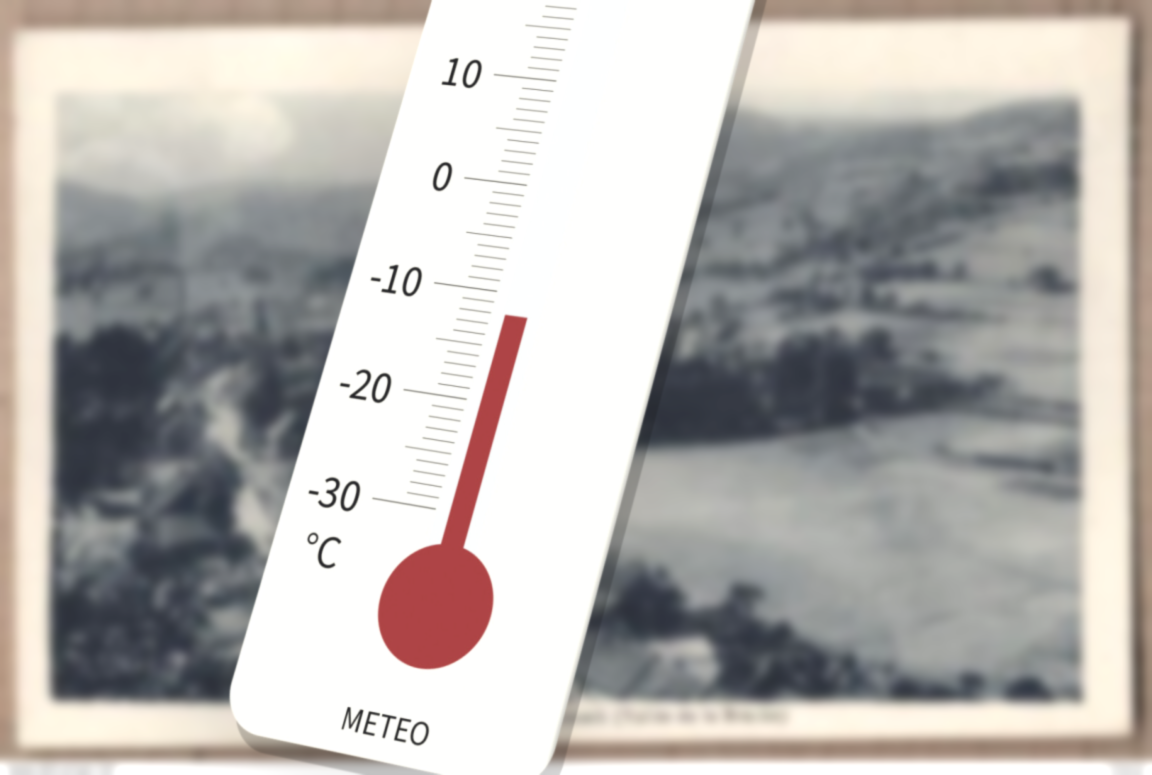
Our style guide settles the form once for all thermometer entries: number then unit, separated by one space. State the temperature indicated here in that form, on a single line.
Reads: -12 °C
